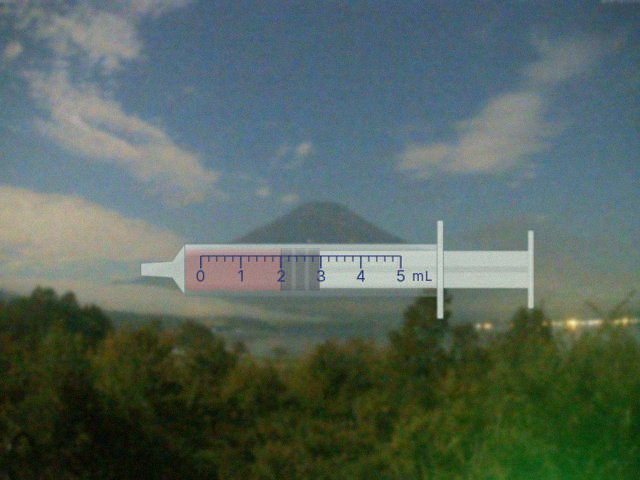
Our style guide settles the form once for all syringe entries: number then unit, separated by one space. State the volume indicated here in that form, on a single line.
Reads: 2 mL
